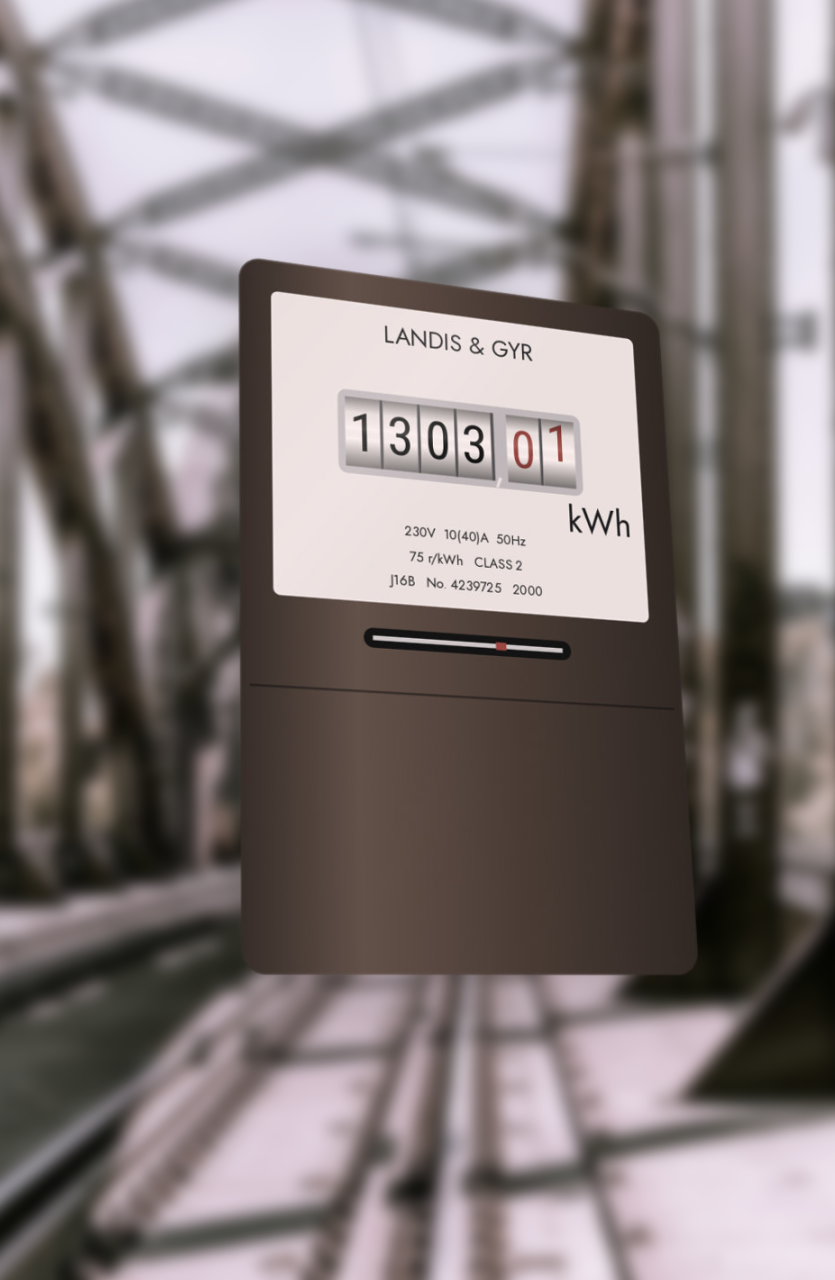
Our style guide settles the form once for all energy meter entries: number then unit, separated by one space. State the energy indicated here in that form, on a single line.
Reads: 1303.01 kWh
